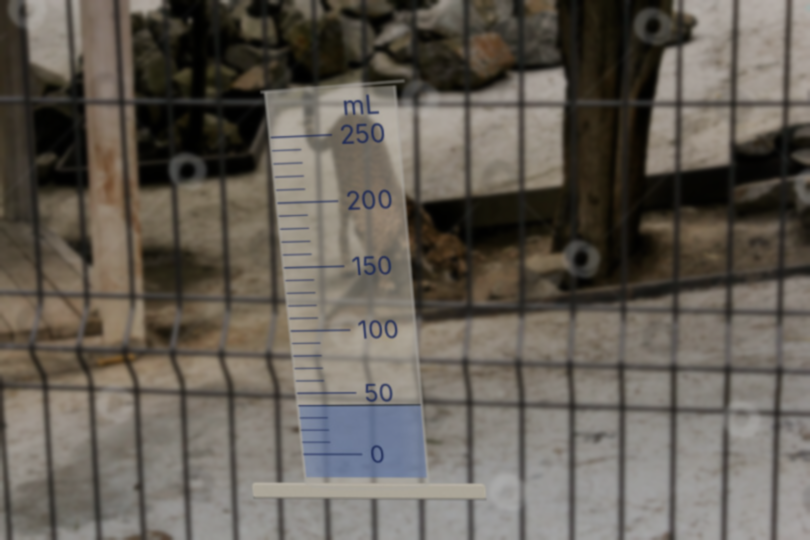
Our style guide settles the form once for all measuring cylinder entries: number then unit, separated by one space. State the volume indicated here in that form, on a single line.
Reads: 40 mL
